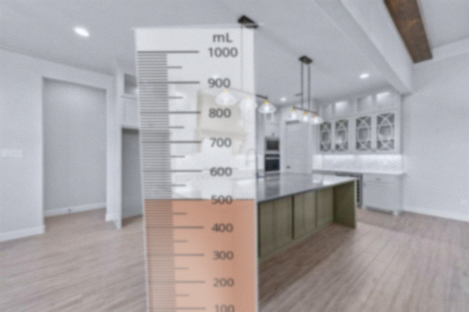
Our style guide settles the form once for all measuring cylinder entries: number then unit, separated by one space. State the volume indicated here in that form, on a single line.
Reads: 500 mL
